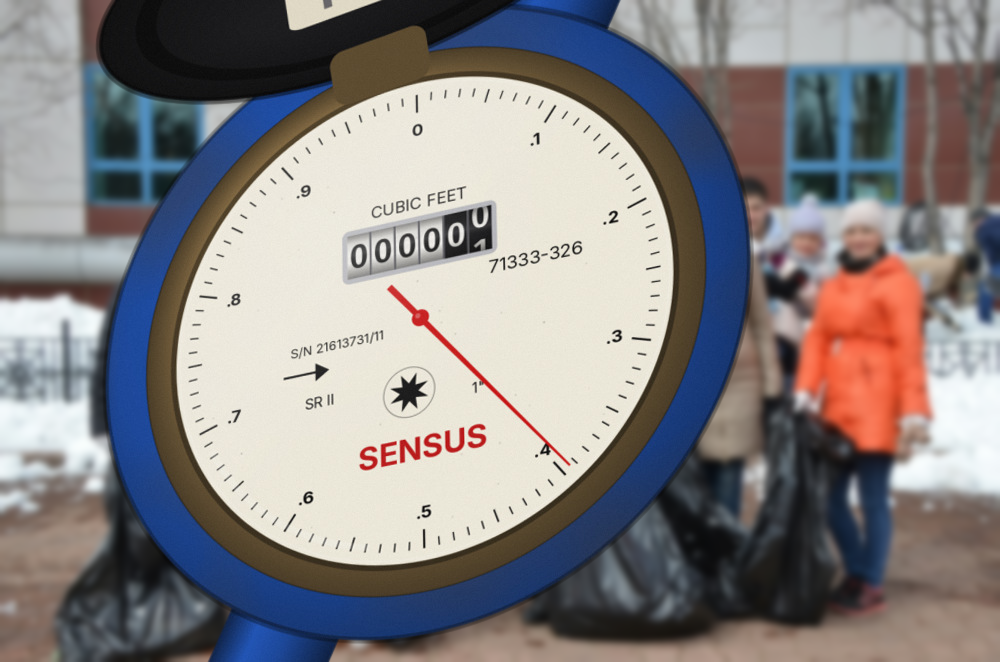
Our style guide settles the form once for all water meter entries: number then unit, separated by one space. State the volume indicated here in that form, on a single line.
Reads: 0.39 ft³
